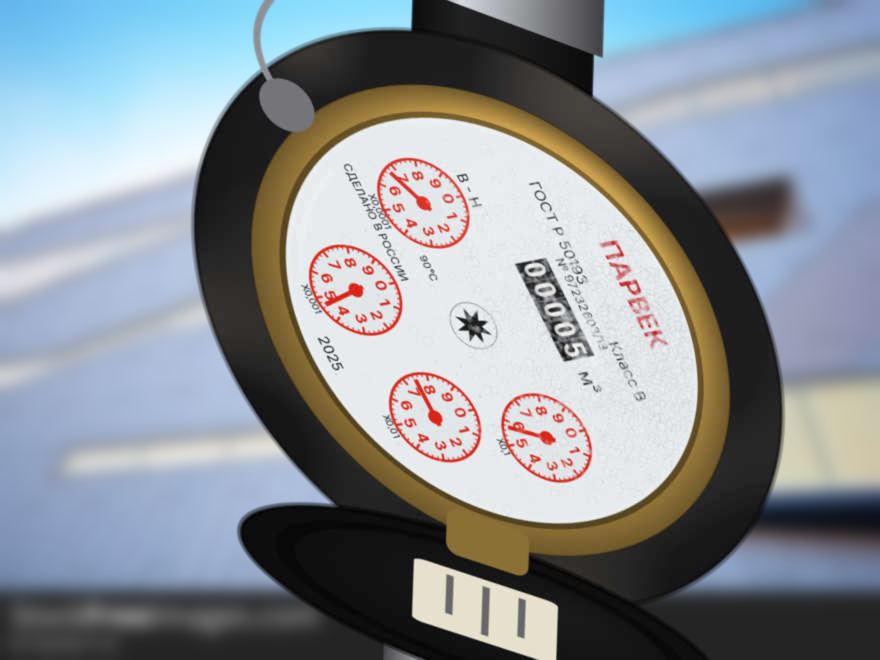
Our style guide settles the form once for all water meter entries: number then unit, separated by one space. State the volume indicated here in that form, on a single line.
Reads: 5.5746 m³
